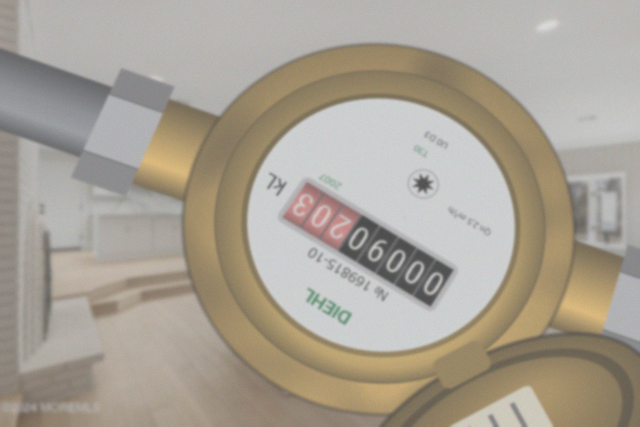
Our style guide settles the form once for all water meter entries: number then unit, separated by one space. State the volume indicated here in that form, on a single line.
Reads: 90.203 kL
